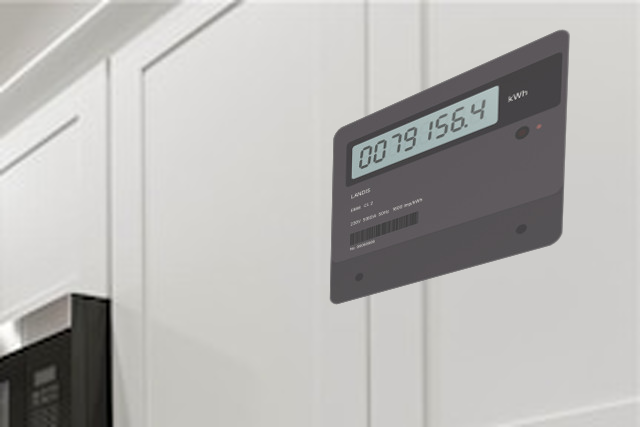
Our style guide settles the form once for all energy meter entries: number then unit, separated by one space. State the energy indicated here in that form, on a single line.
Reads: 79156.4 kWh
